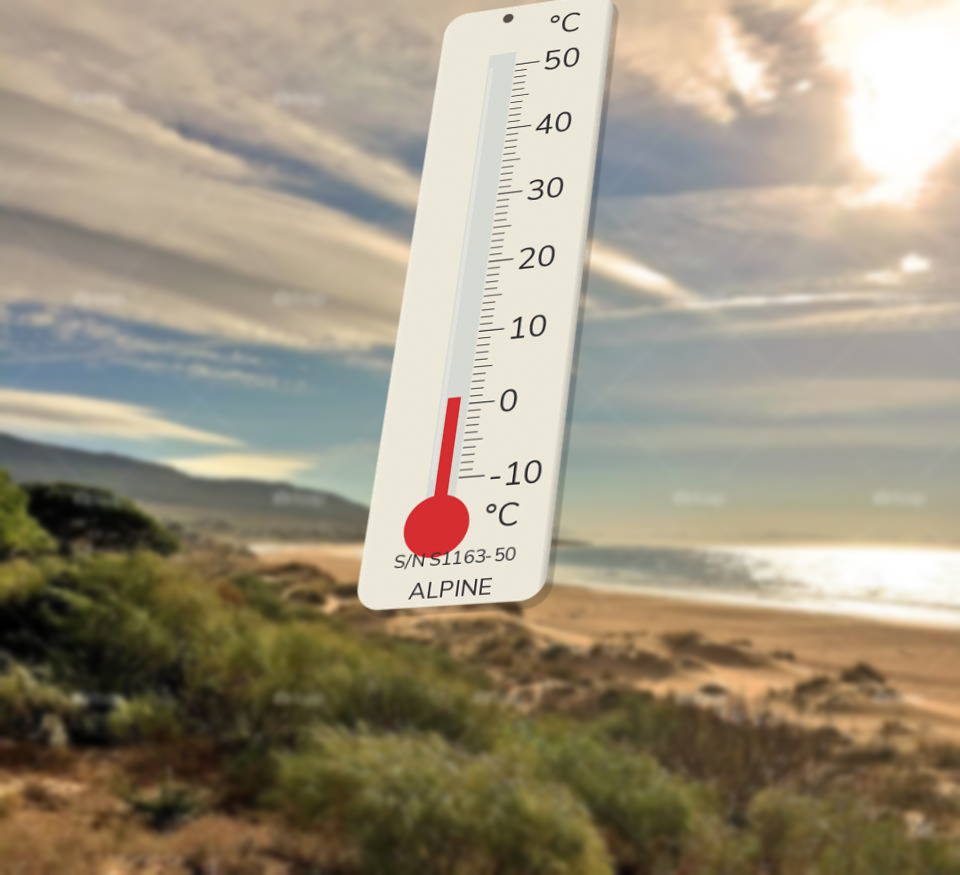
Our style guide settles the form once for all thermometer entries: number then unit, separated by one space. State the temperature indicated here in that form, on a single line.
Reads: 1 °C
